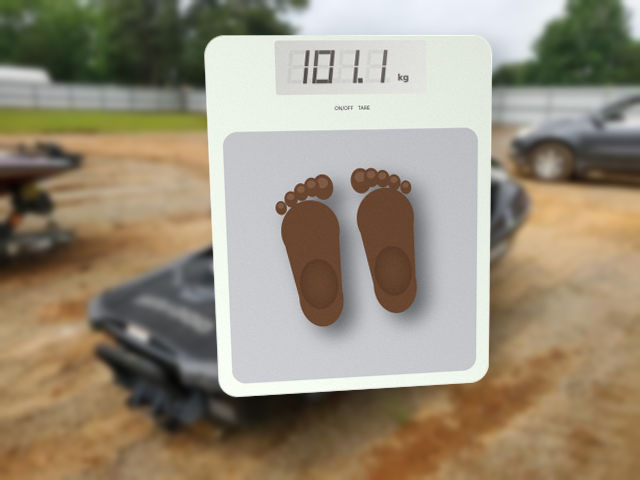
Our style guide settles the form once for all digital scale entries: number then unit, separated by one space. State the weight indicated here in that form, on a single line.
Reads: 101.1 kg
